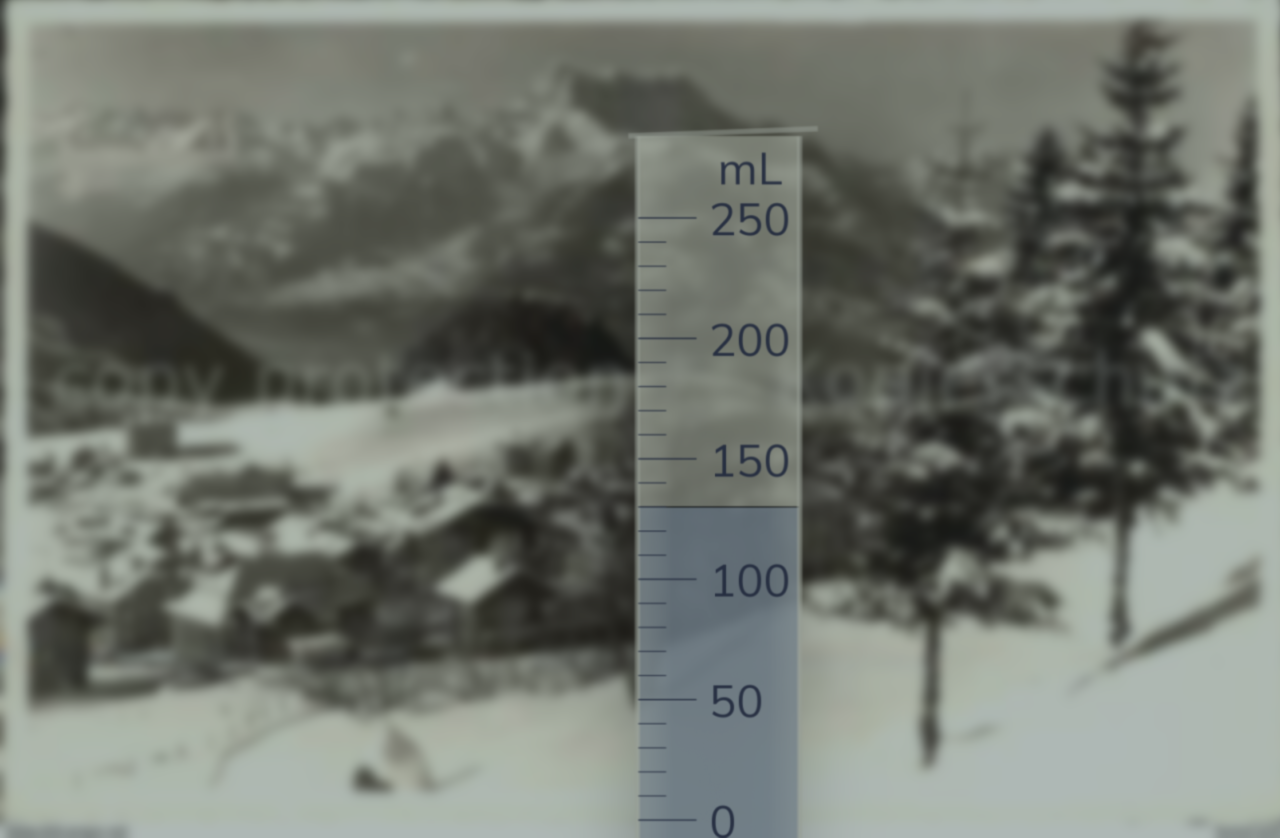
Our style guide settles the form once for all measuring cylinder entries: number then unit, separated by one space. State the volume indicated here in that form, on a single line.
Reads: 130 mL
